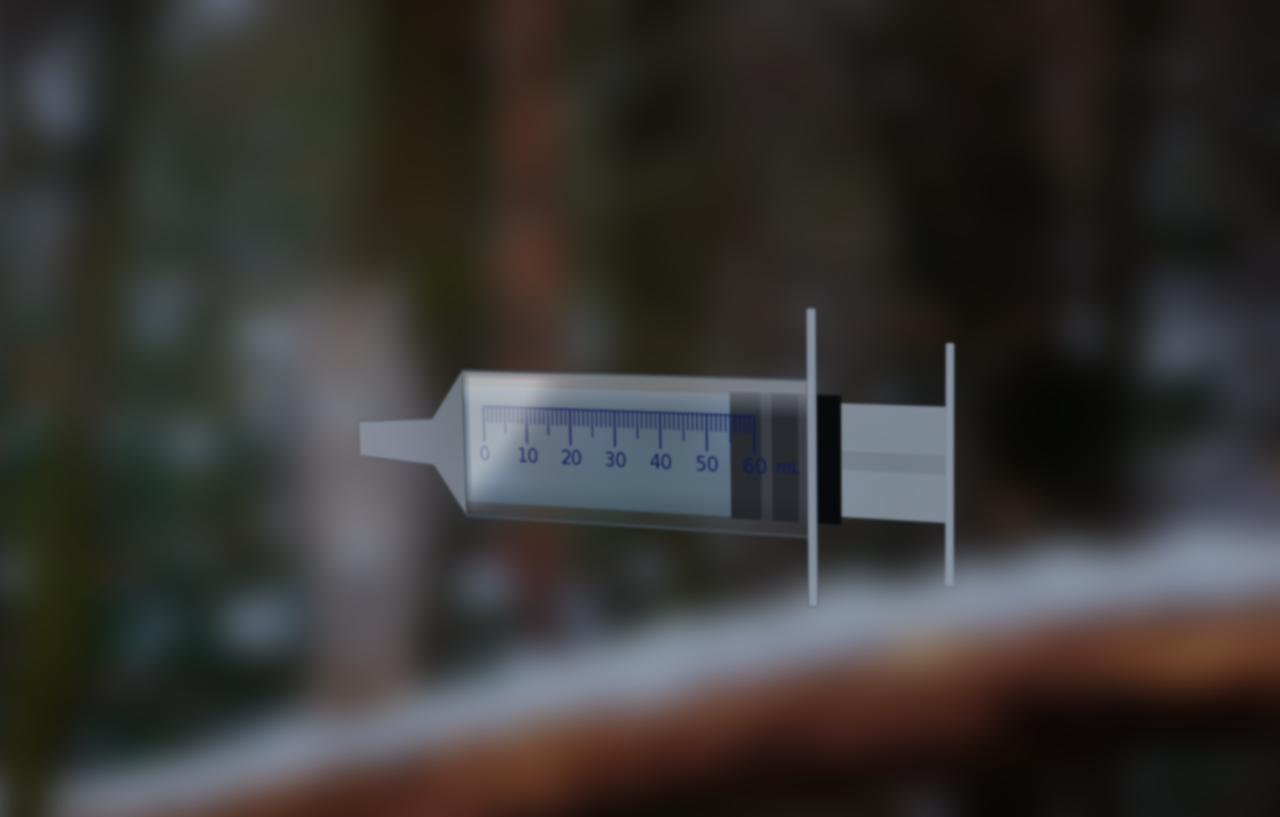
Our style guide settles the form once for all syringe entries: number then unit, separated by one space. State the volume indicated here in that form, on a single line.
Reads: 55 mL
